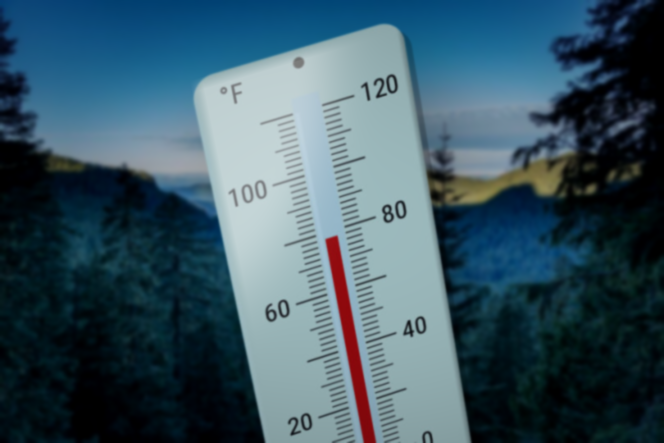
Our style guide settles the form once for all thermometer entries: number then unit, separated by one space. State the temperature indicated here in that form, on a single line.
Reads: 78 °F
